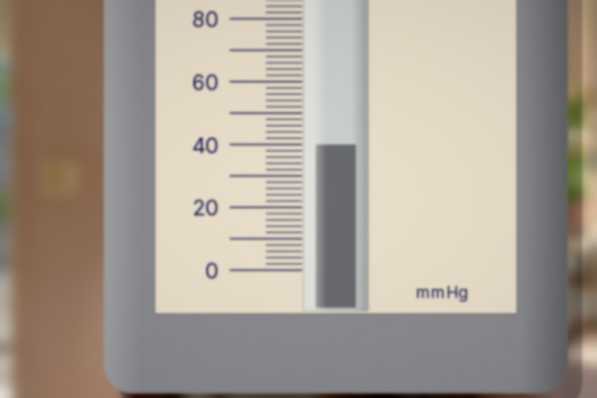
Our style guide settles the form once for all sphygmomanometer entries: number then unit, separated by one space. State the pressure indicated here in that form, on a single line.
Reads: 40 mmHg
